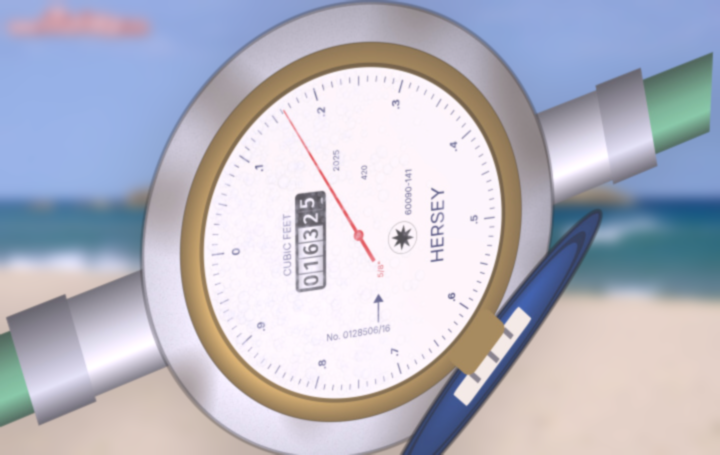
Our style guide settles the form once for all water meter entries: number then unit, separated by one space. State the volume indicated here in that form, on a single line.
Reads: 16325.16 ft³
